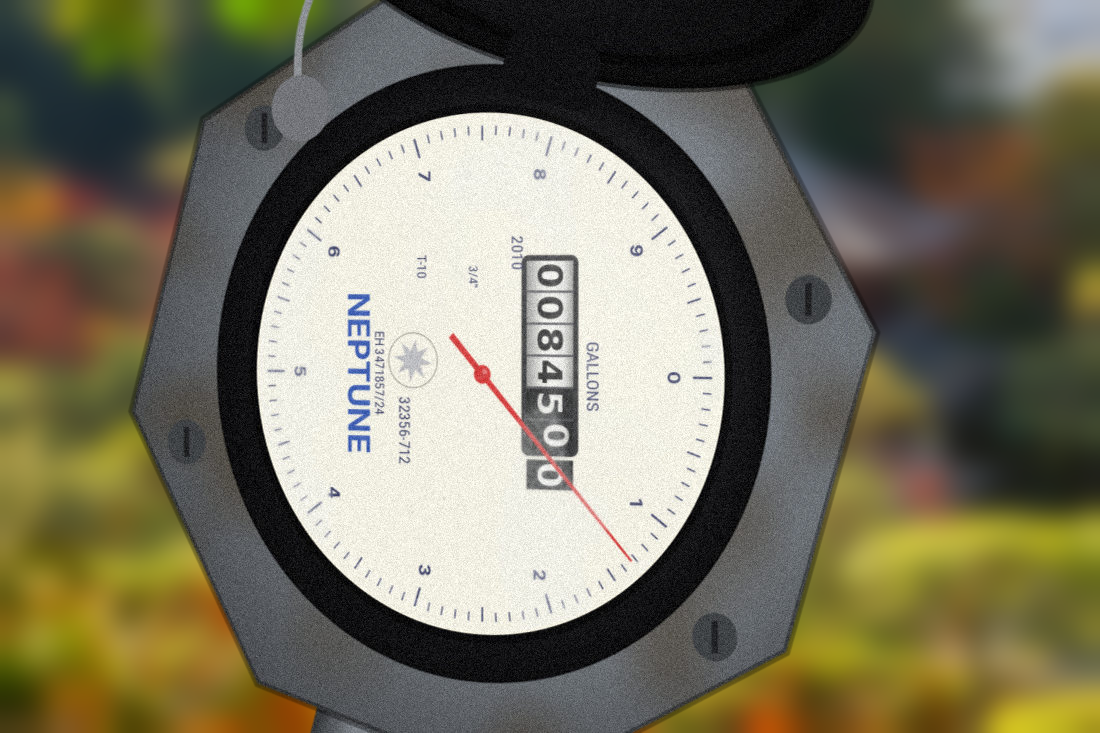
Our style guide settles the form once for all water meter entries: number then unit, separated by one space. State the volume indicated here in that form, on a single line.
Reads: 84501.3 gal
